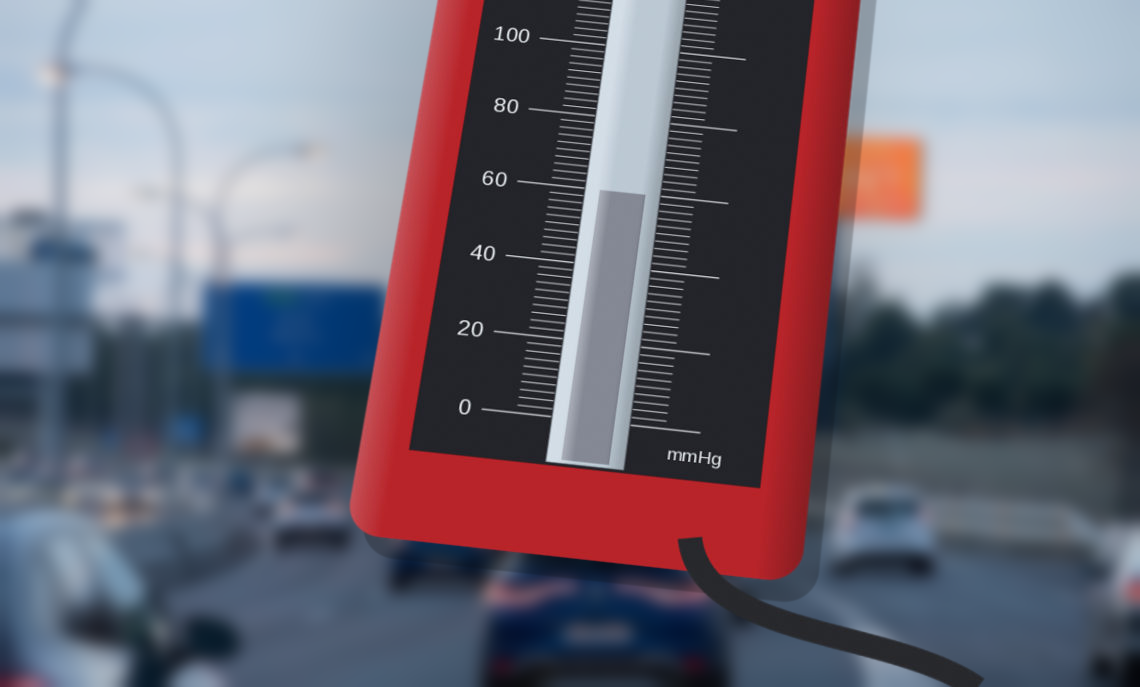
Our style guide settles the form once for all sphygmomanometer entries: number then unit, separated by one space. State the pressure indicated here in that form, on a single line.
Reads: 60 mmHg
